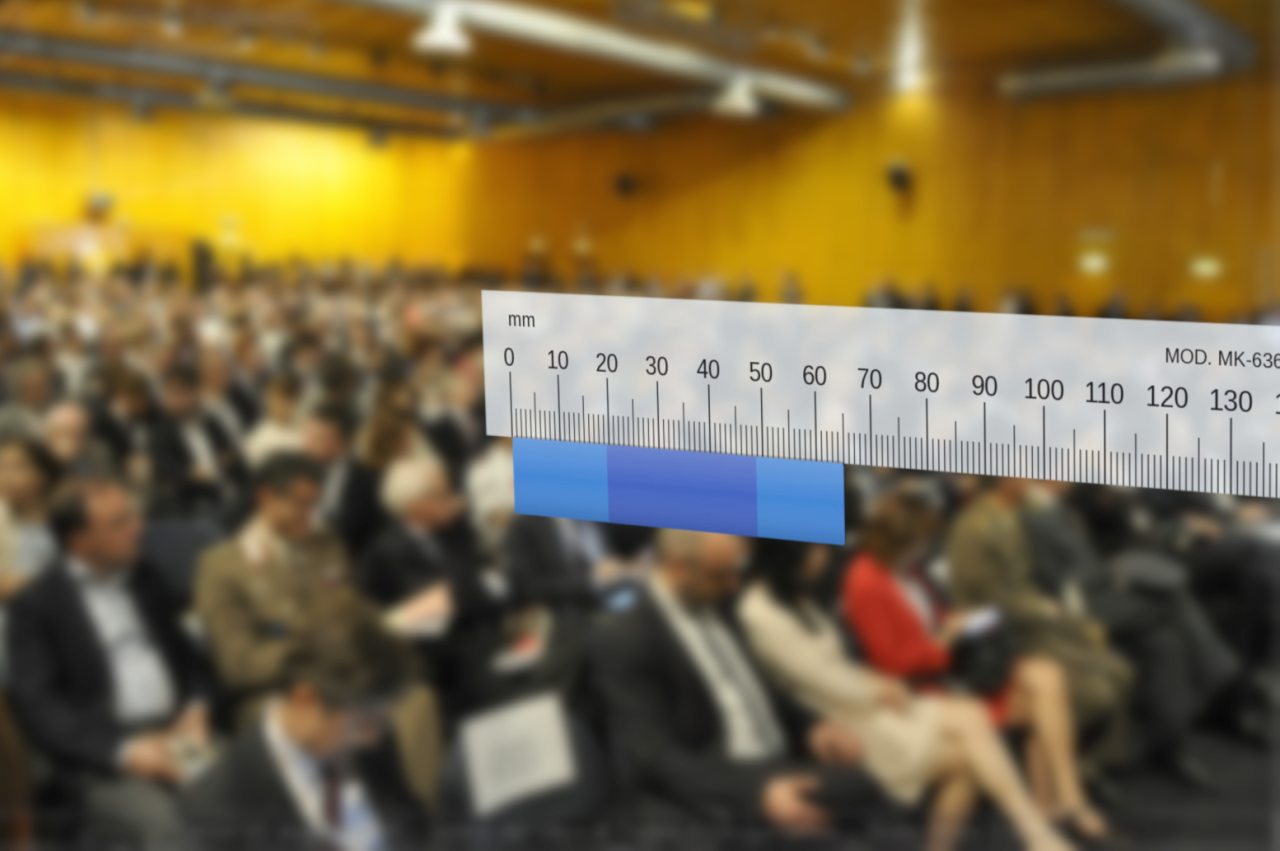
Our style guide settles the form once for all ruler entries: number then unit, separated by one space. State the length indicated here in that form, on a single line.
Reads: 65 mm
